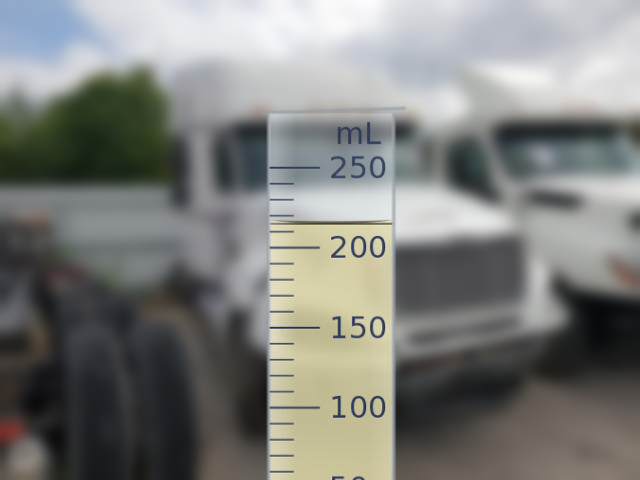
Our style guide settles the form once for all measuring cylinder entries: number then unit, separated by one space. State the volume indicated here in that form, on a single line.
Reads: 215 mL
